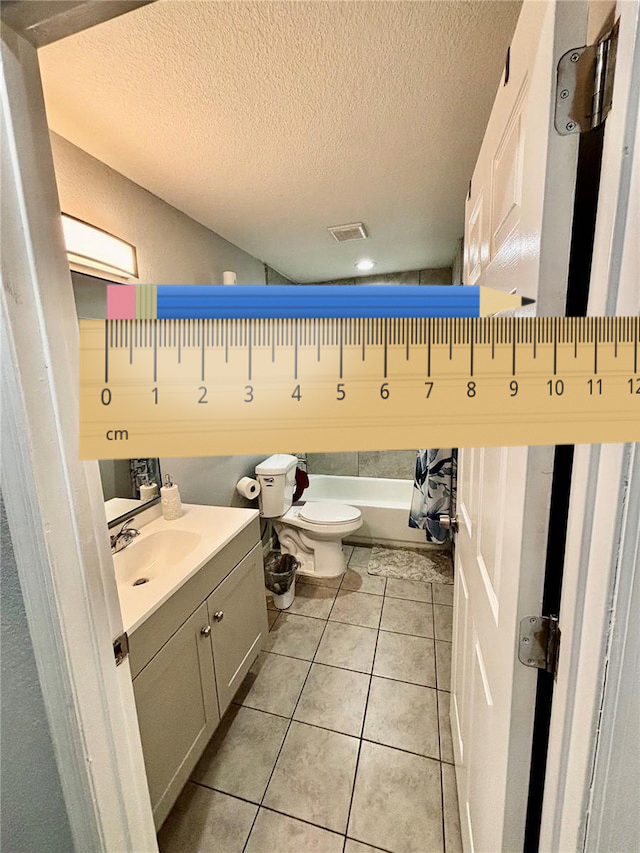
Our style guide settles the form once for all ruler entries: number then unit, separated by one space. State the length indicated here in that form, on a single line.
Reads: 9.5 cm
